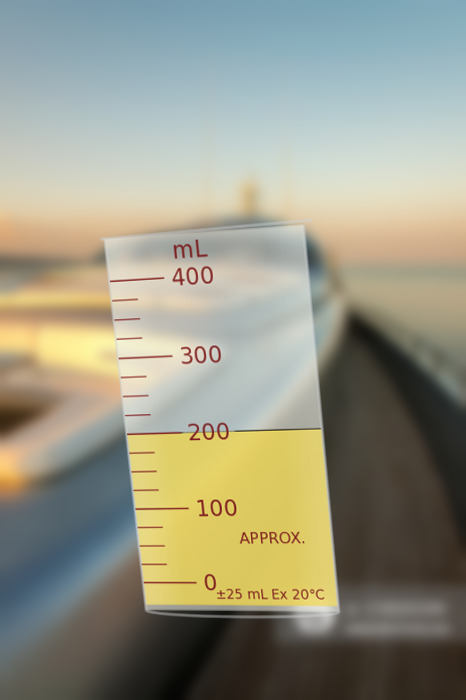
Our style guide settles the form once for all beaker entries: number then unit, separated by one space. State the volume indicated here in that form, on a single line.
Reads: 200 mL
